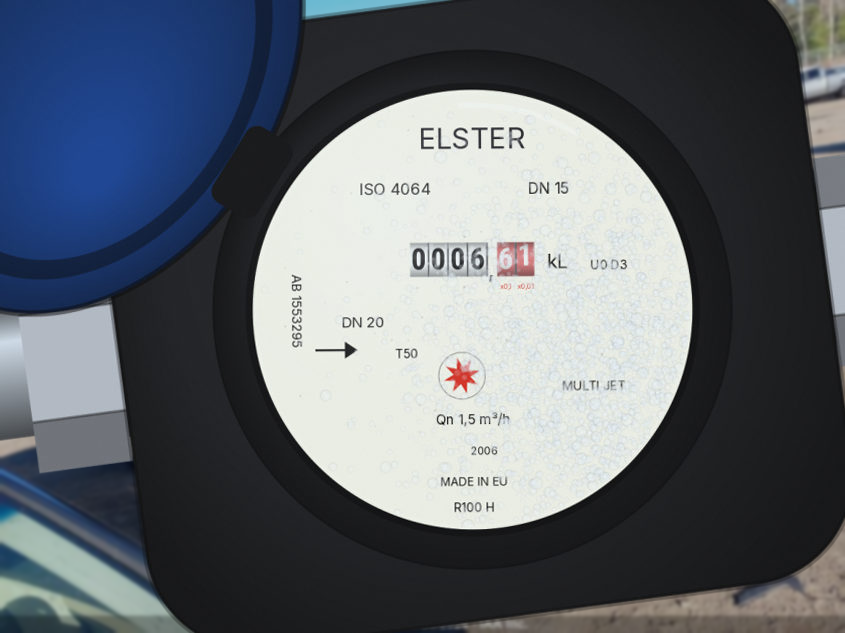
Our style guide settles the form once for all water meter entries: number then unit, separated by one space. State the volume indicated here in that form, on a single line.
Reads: 6.61 kL
